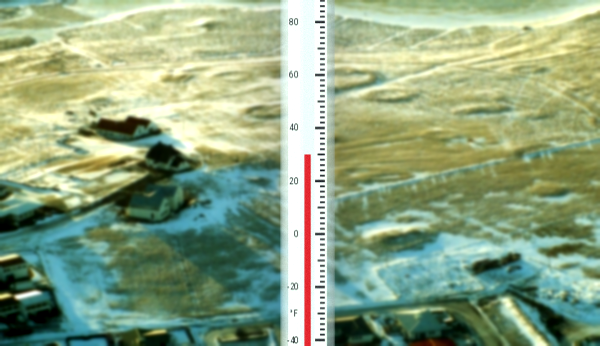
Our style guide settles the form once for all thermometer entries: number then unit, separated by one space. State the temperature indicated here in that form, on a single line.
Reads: 30 °F
